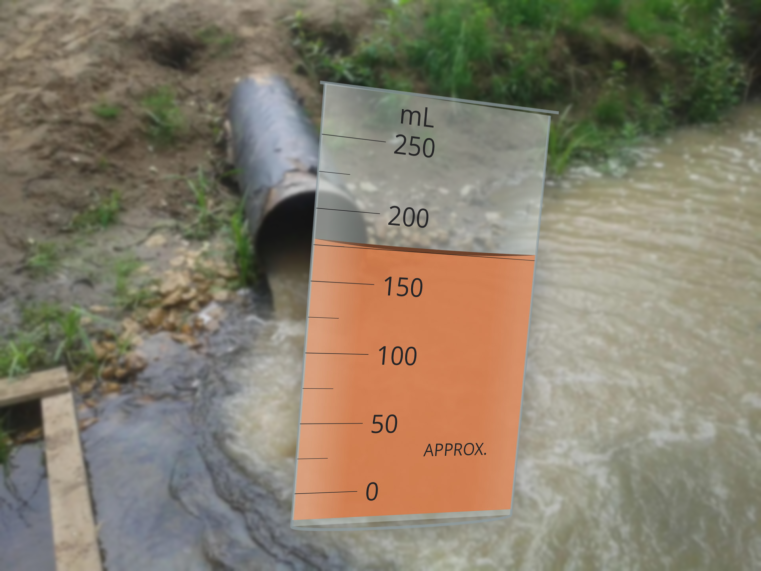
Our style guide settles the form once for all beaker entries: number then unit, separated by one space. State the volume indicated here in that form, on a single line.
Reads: 175 mL
